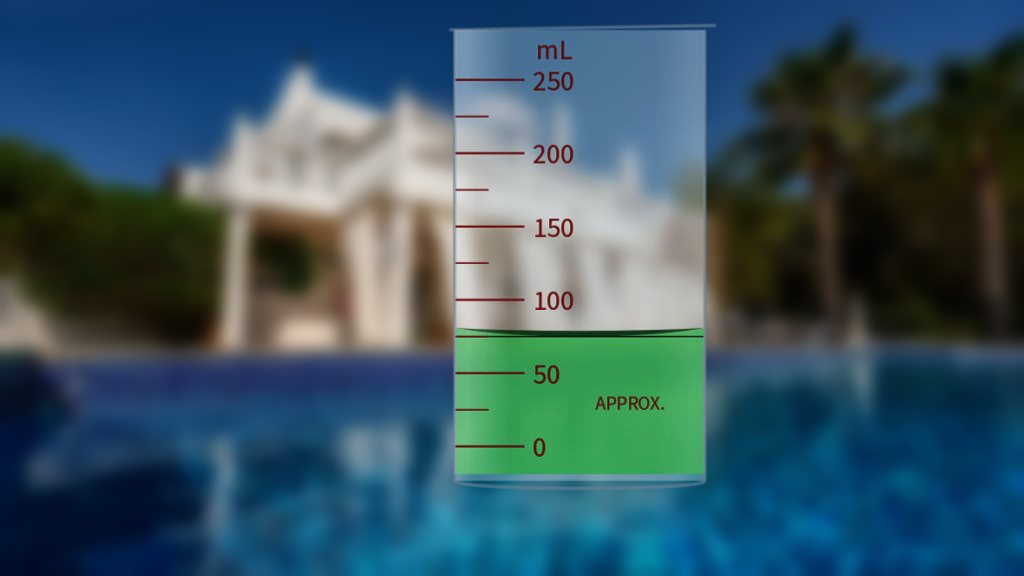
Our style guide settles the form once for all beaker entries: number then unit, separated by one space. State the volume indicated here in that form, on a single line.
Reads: 75 mL
